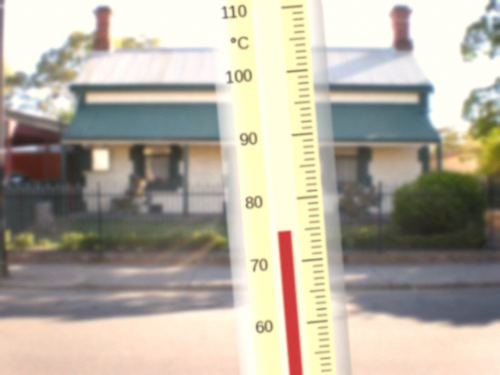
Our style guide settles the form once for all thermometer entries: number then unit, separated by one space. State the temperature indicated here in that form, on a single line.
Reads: 75 °C
